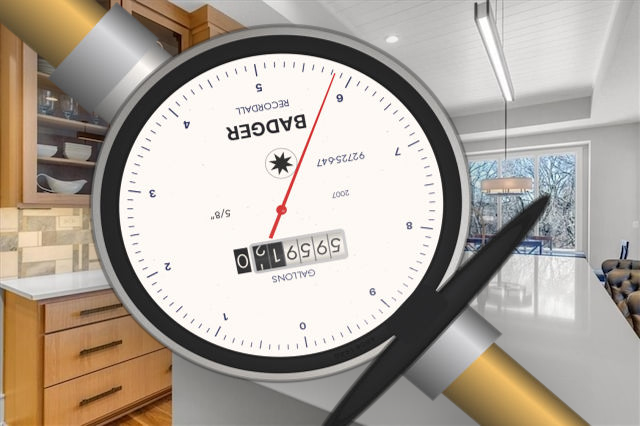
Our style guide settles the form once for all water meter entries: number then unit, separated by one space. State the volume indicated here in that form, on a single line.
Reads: 5959115.8 gal
